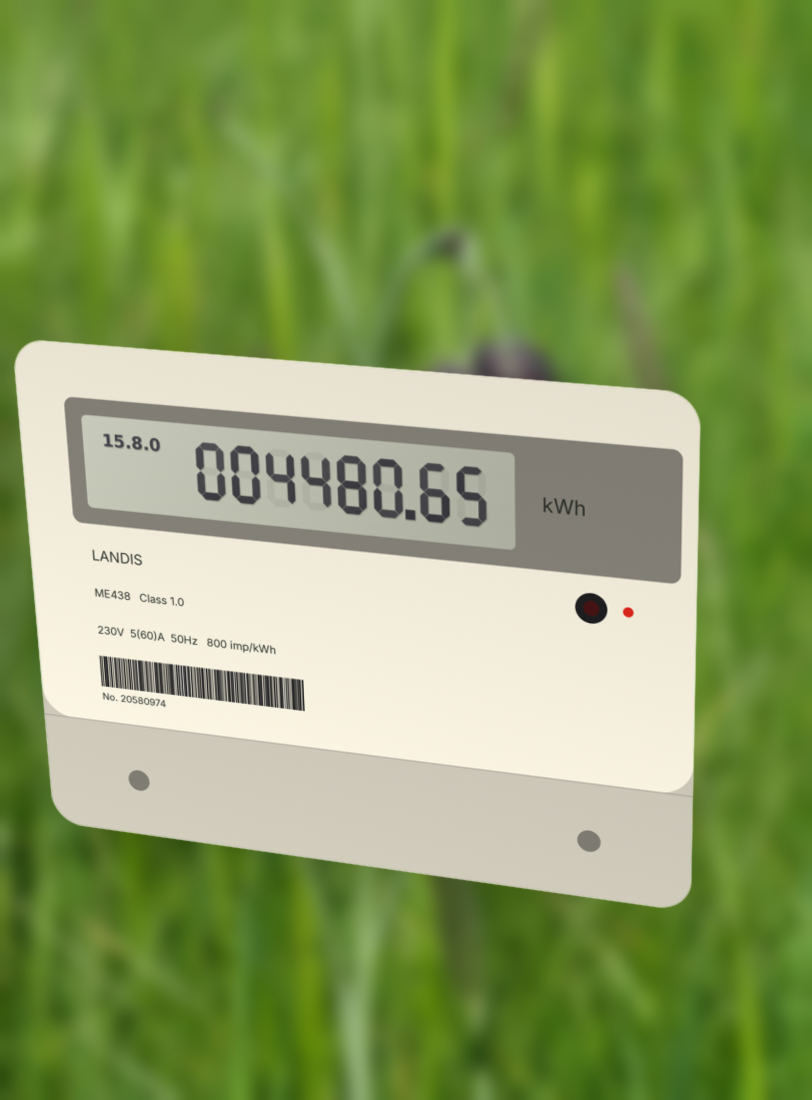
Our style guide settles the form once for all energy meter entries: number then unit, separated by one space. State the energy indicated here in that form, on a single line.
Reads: 4480.65 kWh
